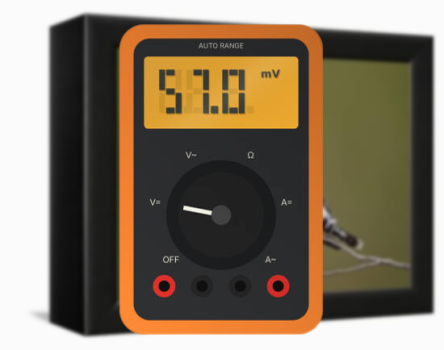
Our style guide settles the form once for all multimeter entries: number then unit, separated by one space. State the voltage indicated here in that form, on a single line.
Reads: 57.0 mV
